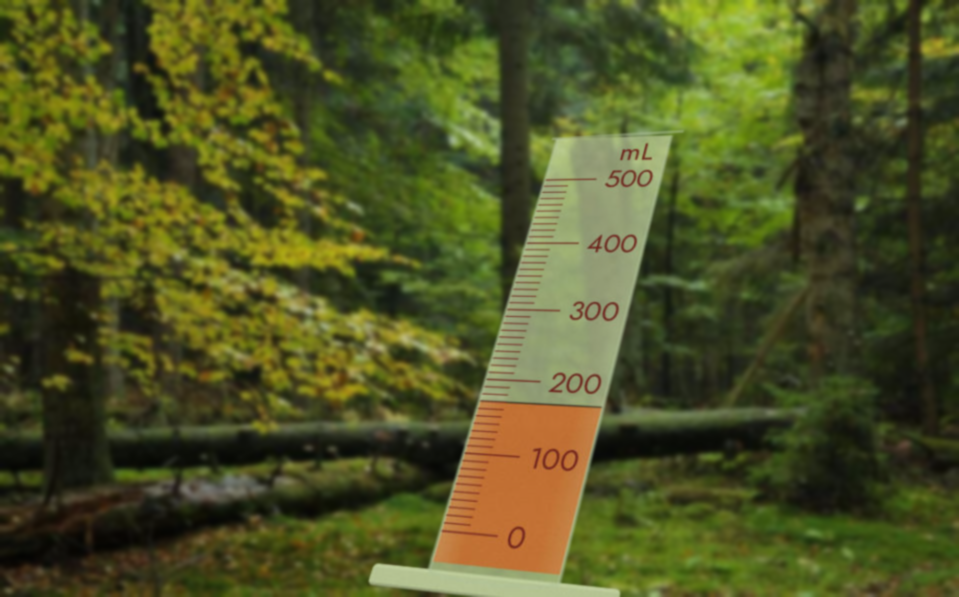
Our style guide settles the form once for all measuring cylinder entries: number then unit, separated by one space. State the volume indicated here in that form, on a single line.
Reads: 170 mL
